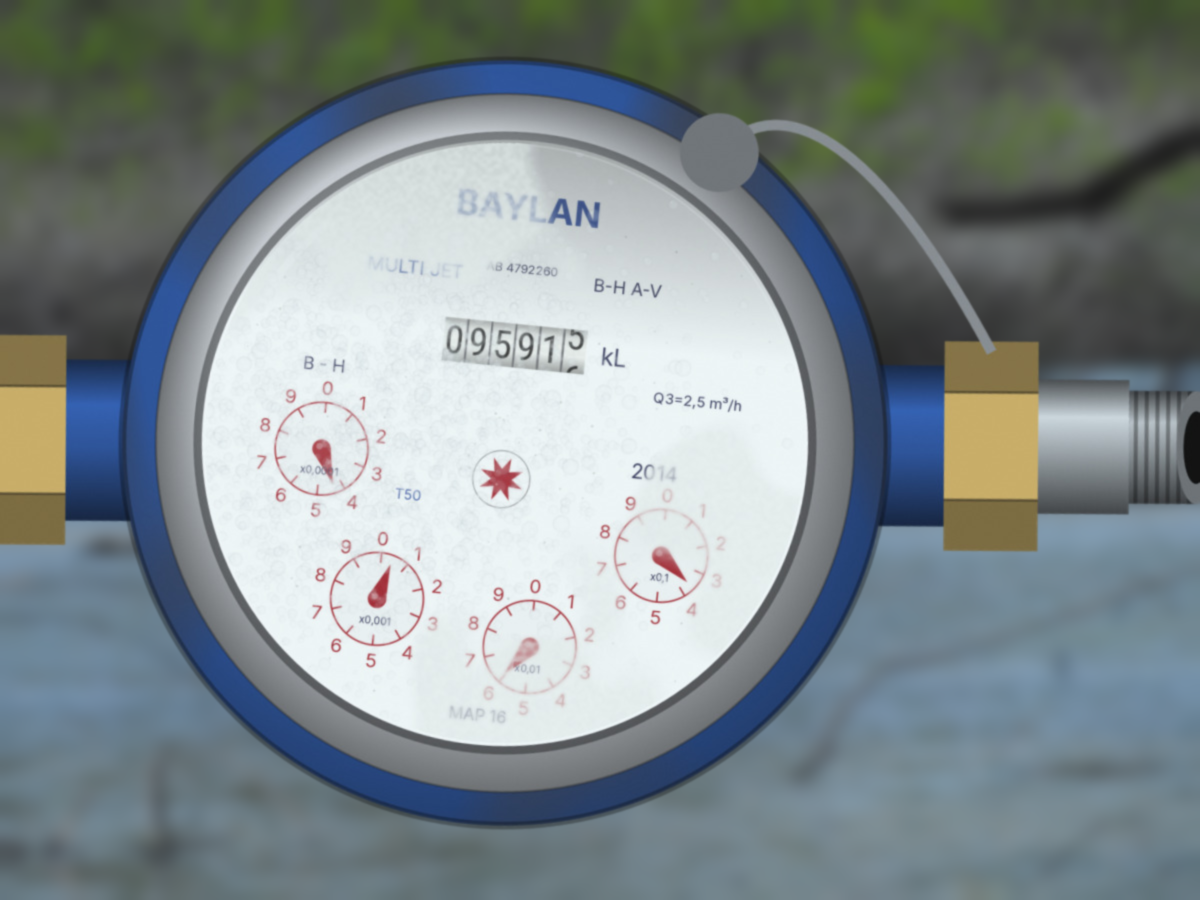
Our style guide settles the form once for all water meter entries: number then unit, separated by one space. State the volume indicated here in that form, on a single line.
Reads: 95915.3604 kL
